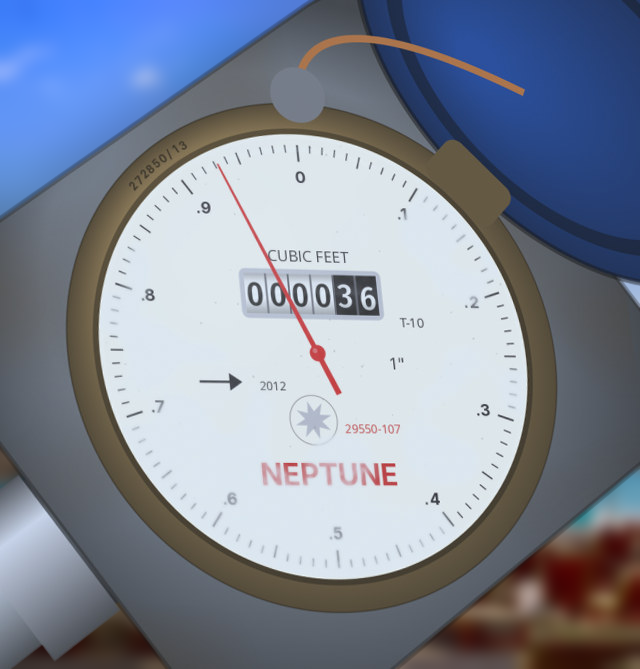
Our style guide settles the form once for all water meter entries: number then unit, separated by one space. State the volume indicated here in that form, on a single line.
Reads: 35.93 ft³
